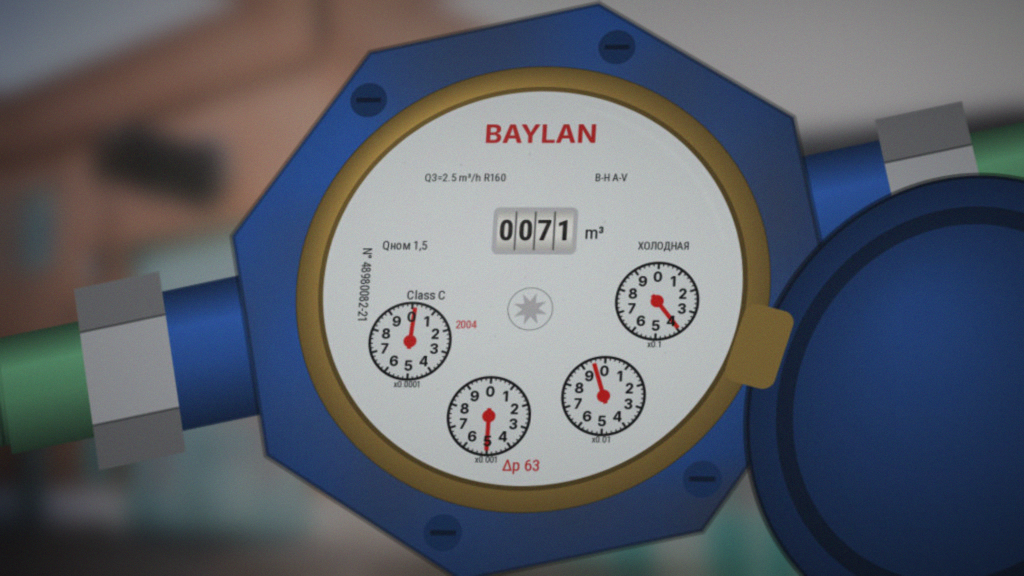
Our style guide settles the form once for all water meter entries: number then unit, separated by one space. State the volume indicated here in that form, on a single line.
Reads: 71.3950 m³
